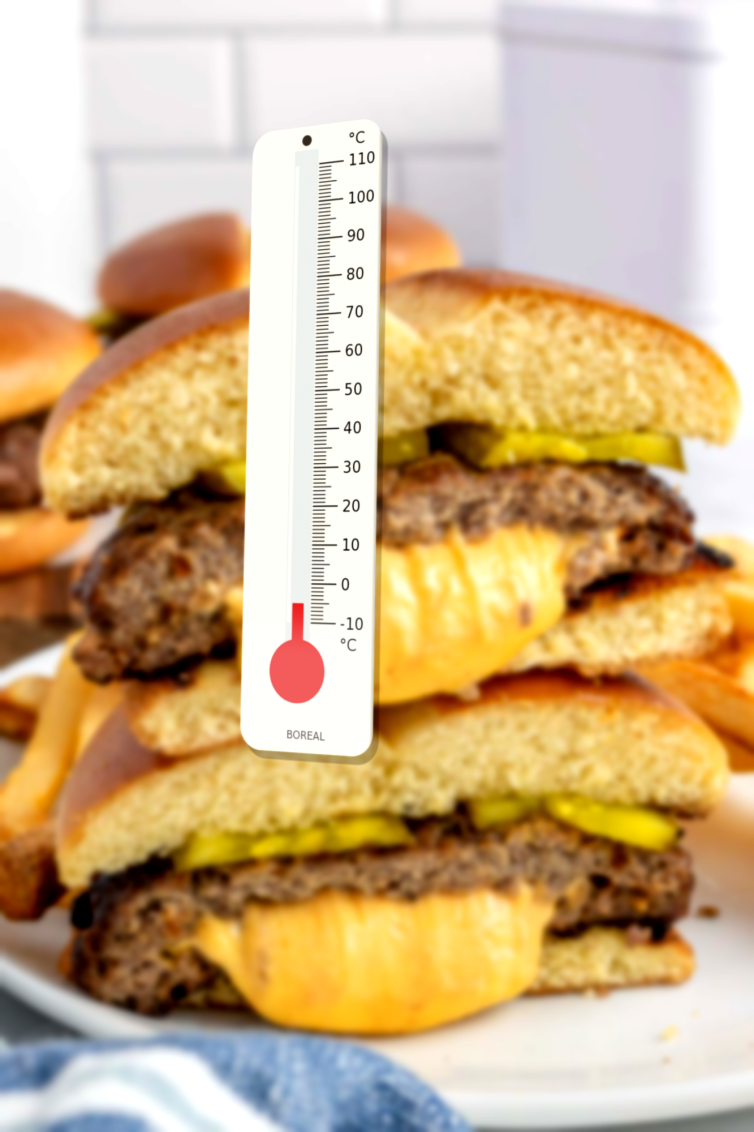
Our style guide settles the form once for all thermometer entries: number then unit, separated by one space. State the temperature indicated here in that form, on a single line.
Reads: -5 °C
